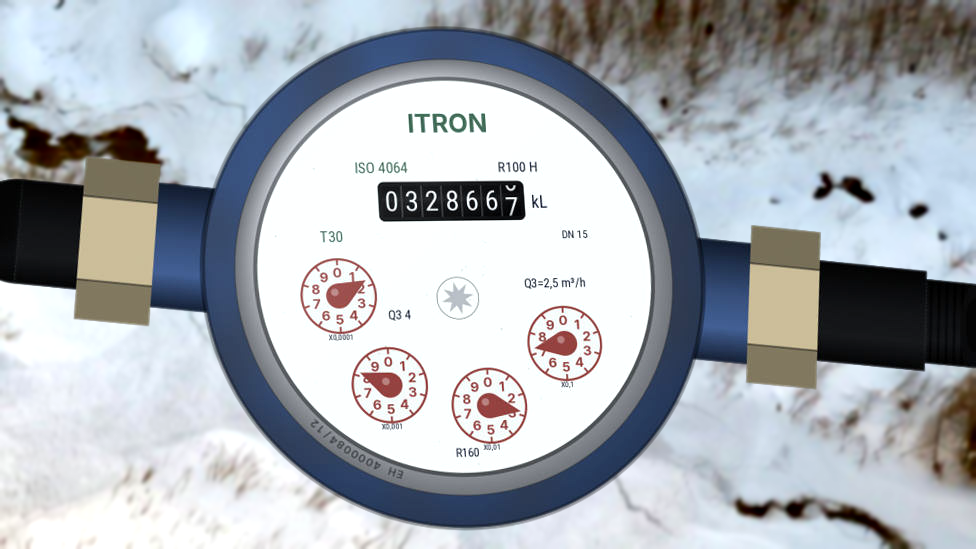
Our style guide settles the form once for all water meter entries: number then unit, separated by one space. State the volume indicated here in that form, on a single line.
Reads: 328666.7281 kL
